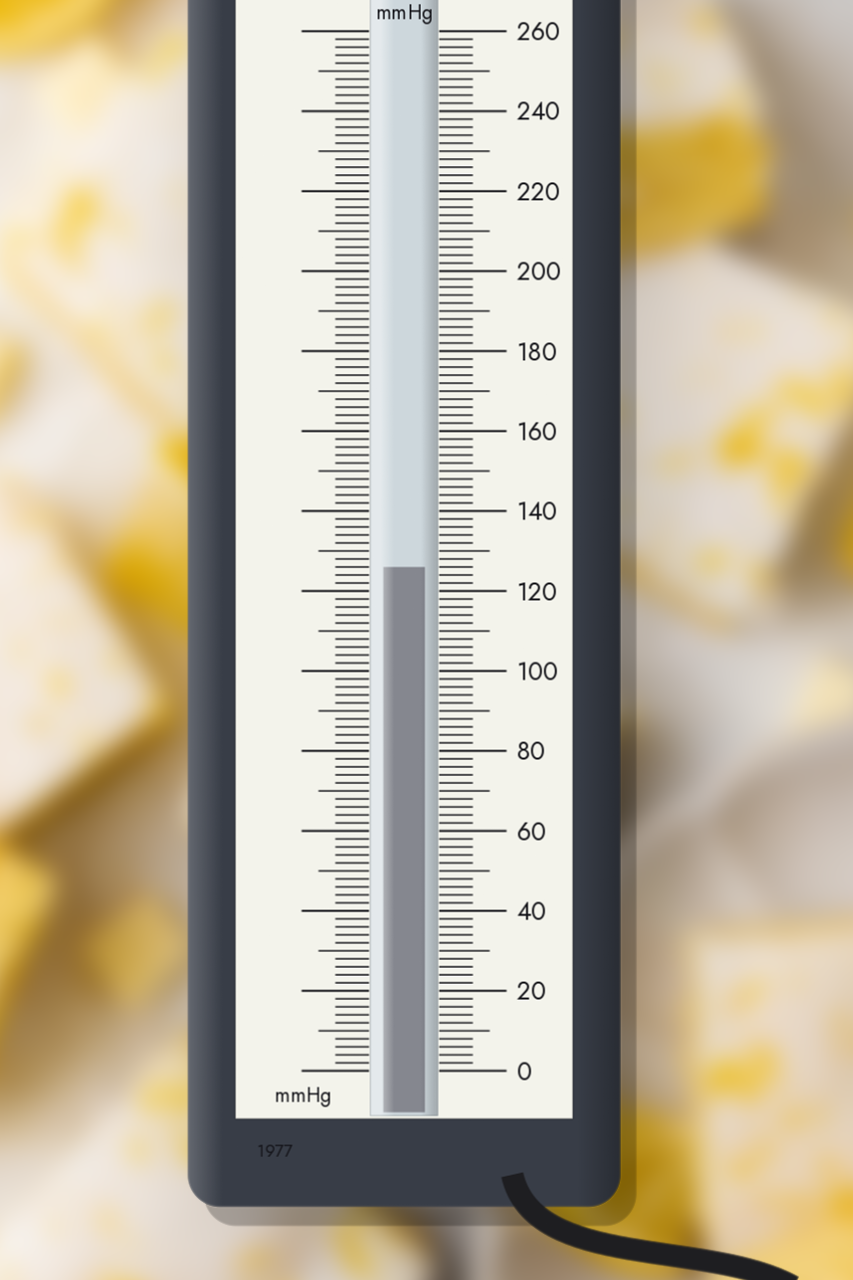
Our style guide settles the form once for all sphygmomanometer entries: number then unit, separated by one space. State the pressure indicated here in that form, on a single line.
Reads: 126 mmHg
